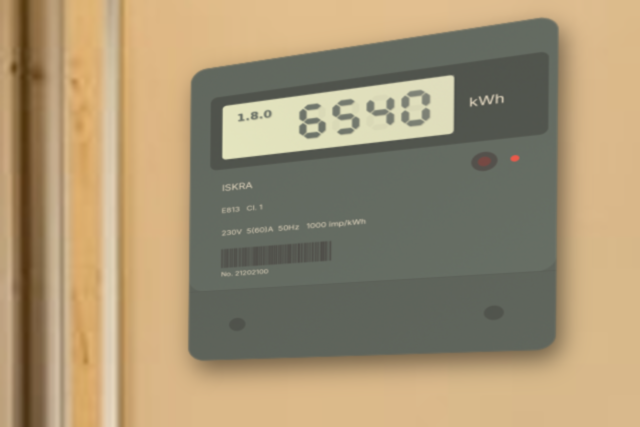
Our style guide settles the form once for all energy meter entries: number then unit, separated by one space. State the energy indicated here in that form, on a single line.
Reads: 6540 kWh
